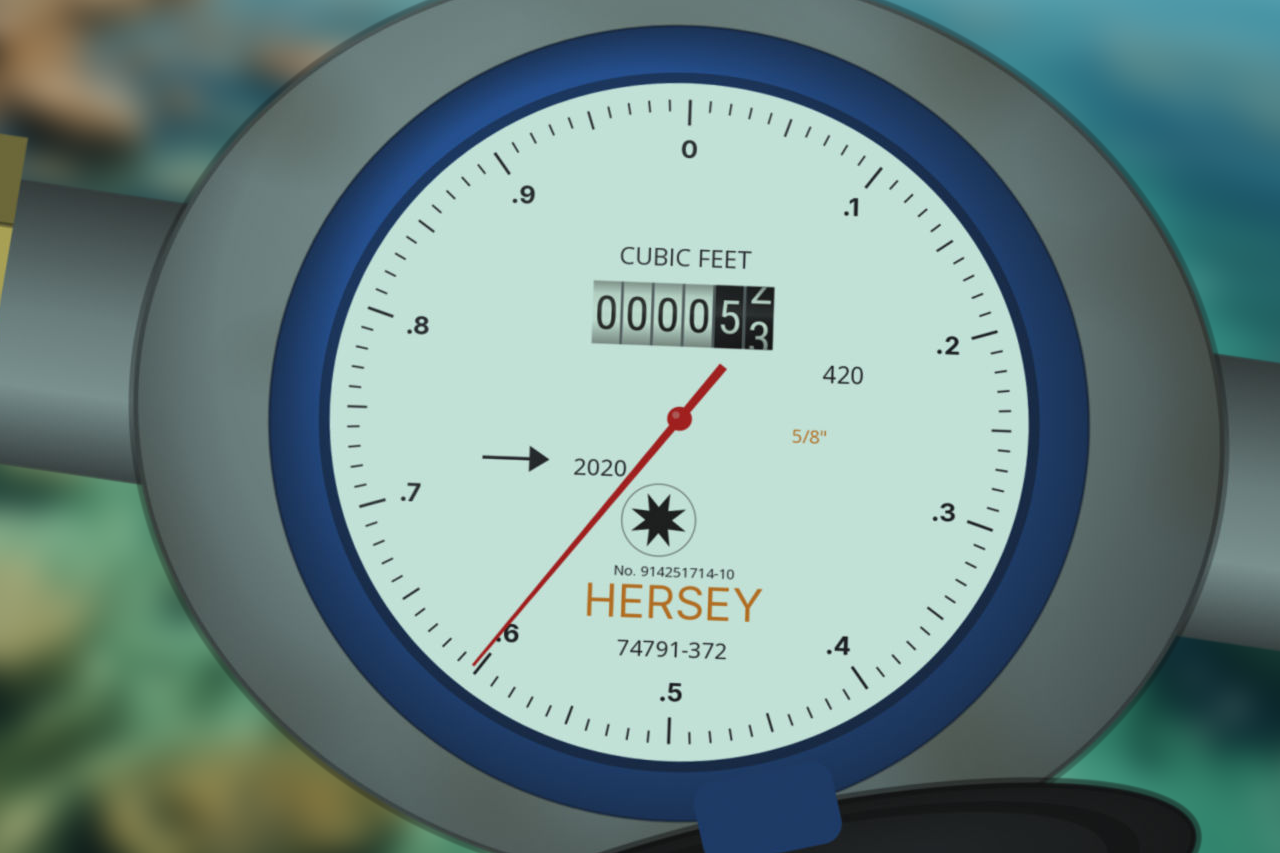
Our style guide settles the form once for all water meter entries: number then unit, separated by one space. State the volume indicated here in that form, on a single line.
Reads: 52.60 ft³
